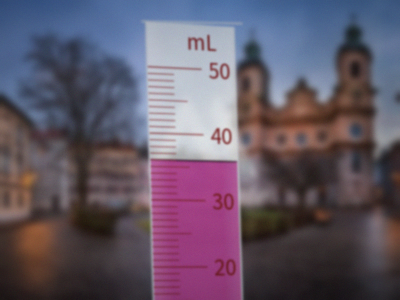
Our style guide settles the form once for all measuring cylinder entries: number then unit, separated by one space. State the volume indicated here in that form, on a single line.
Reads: 36 mL
